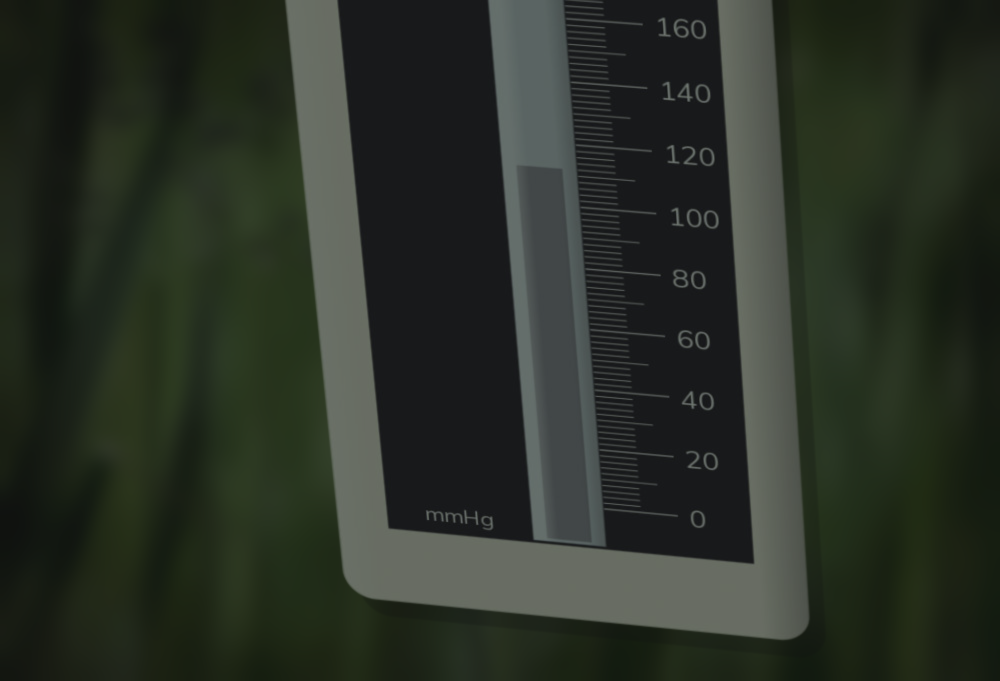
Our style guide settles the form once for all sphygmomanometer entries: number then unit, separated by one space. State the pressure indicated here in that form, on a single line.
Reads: 112 mmHg
